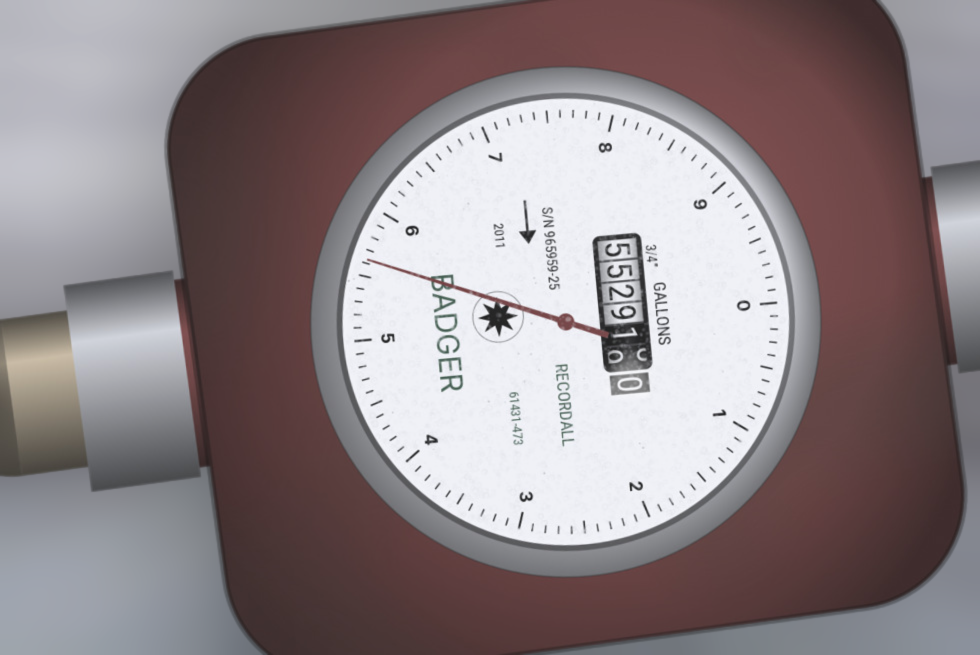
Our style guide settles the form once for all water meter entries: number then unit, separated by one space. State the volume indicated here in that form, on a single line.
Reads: 5529185.6 gal
